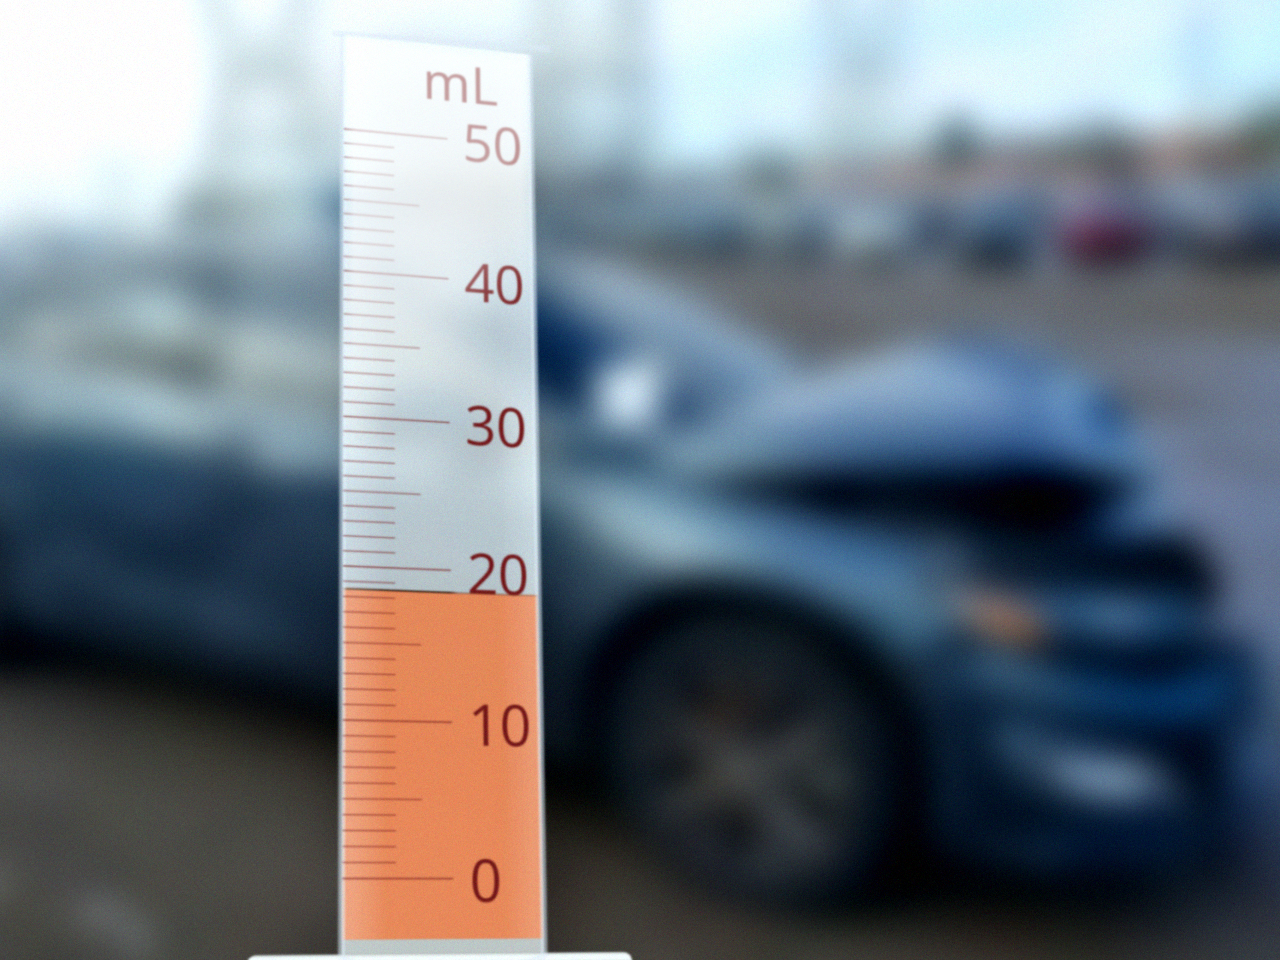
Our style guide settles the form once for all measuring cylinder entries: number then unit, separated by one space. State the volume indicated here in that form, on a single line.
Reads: 18.5 mL
